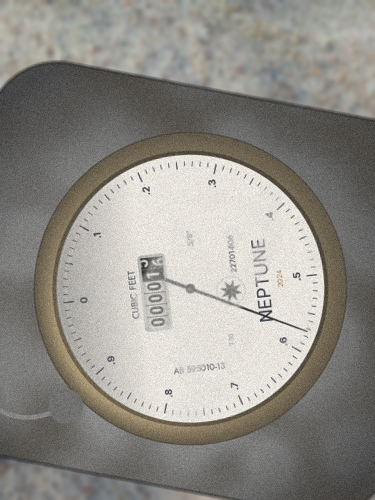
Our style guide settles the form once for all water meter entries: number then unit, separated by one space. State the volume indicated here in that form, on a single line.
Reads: 15.57 ft³
